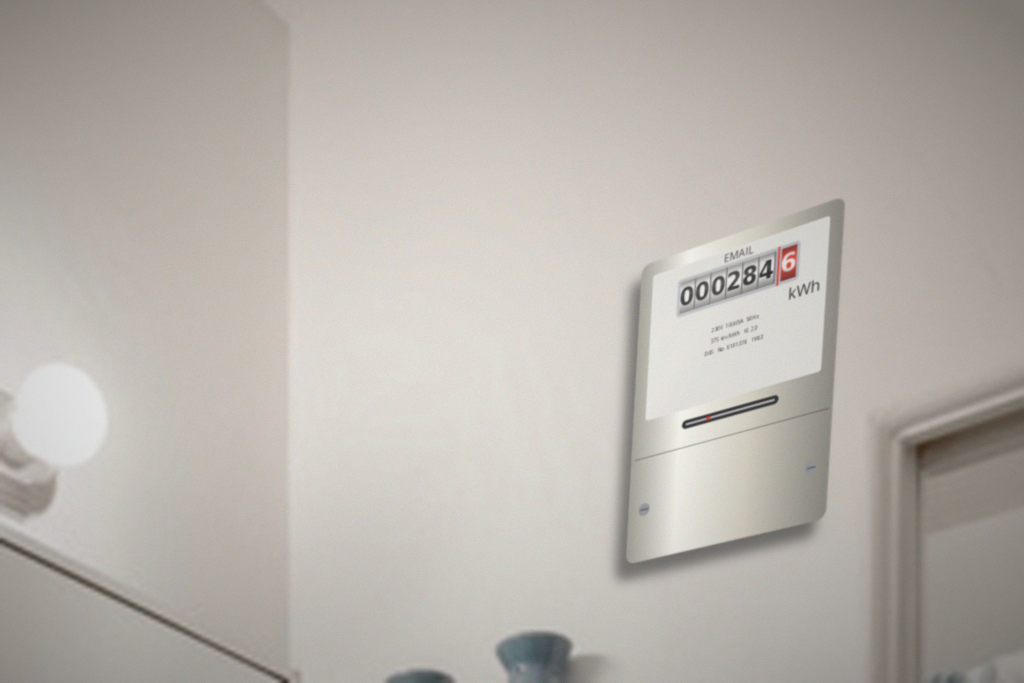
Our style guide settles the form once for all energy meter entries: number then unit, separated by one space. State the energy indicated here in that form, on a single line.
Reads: 284.6 kWh
